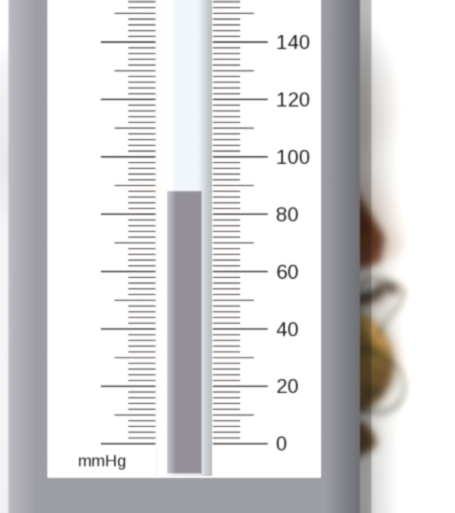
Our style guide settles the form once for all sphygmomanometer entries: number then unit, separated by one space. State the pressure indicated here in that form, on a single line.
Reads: 88 mmHg
